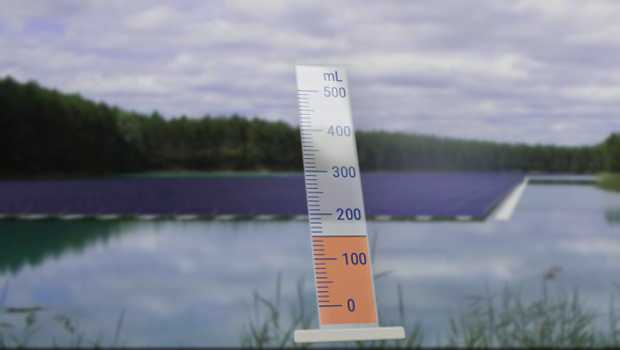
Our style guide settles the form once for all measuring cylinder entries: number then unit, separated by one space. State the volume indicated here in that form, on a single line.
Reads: 150 mL
